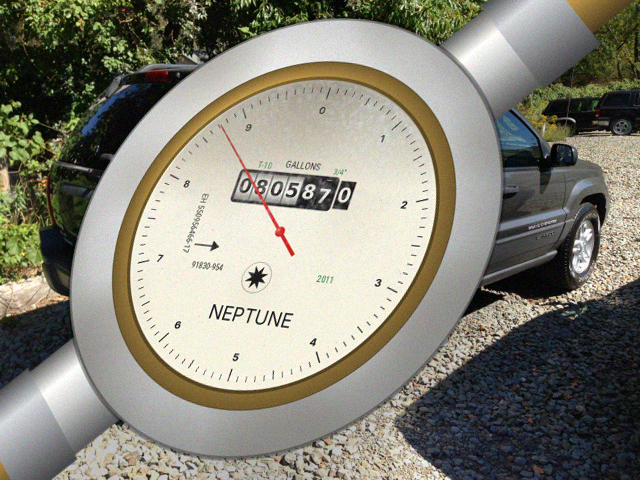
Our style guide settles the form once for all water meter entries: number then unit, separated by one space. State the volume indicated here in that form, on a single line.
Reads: 805868.7 gal
